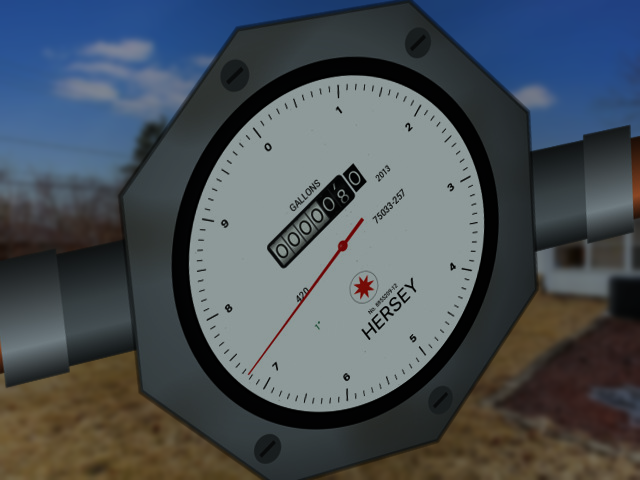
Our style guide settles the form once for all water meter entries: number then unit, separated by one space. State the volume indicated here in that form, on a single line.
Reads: 77.2 gal
